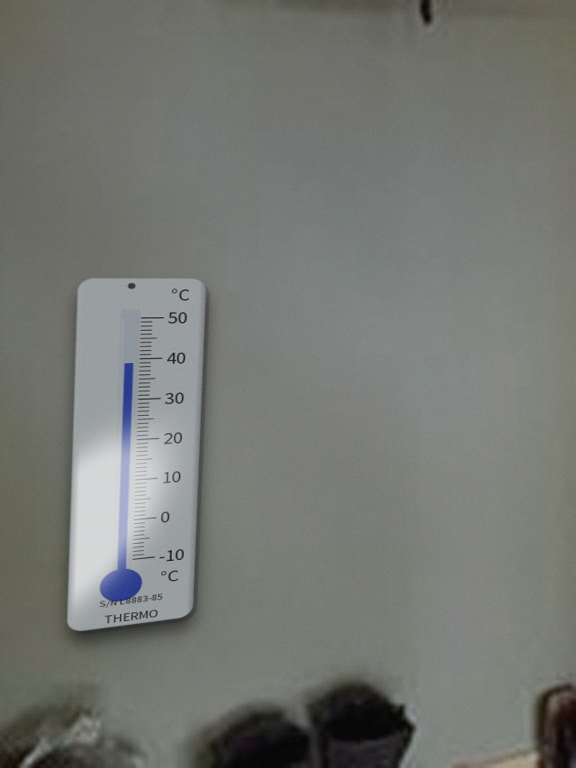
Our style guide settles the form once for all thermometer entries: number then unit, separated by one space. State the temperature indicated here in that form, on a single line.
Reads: 39 °C
